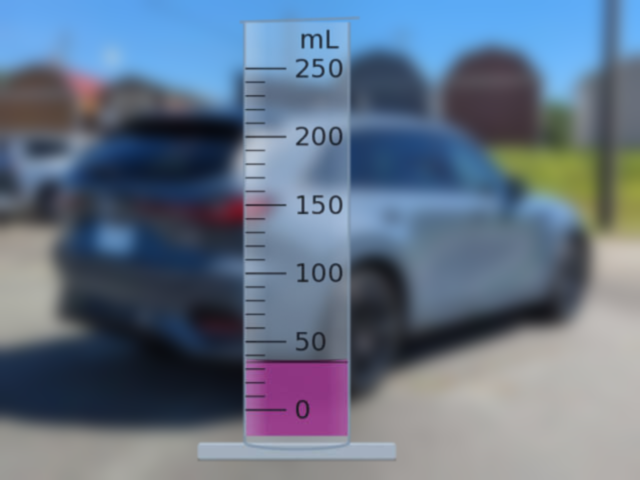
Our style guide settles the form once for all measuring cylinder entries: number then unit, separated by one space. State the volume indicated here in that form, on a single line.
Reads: 35 mL
